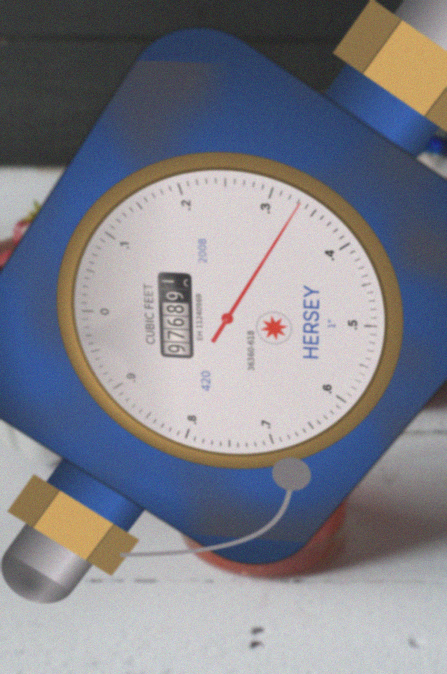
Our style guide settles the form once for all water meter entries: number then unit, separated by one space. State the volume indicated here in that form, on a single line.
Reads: 976891.33 ft³
